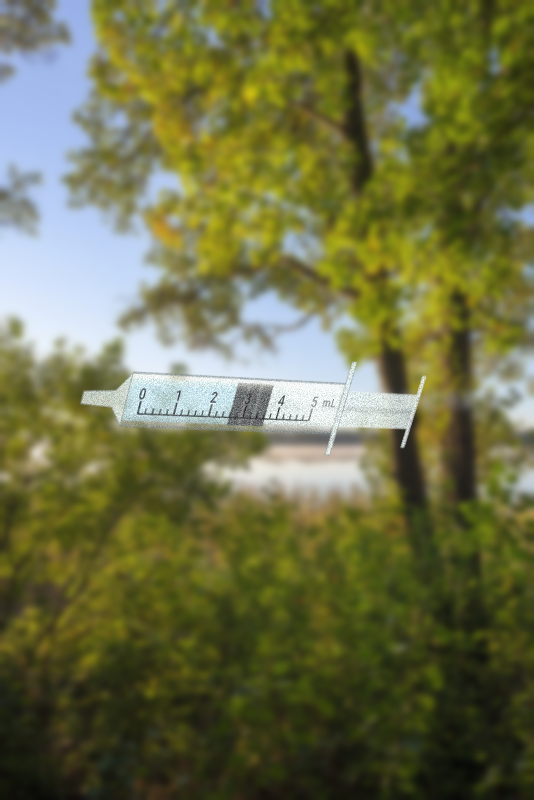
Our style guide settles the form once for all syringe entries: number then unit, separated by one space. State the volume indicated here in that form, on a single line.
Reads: 2.6 mL
